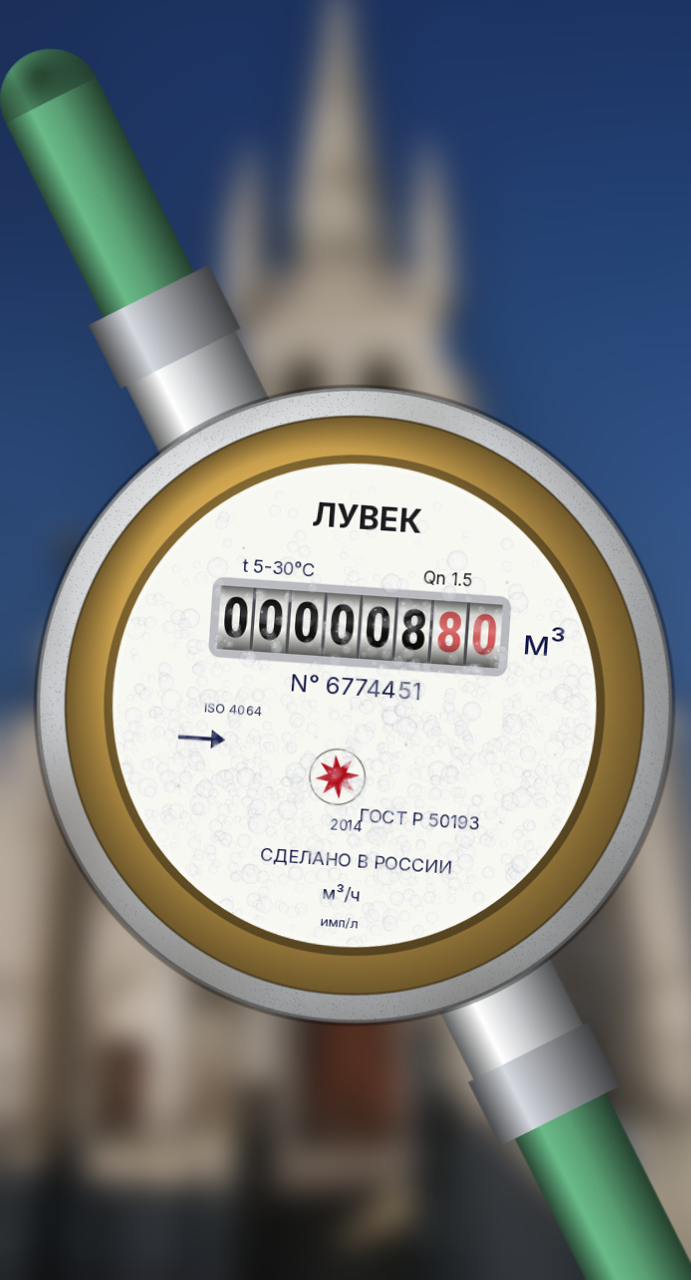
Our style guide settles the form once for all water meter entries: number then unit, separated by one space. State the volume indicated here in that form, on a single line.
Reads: 8.80 m³
